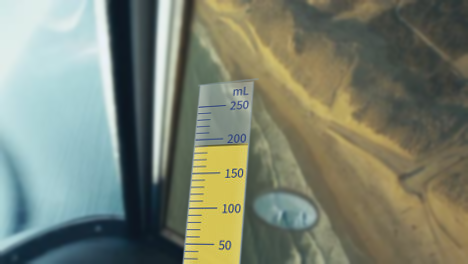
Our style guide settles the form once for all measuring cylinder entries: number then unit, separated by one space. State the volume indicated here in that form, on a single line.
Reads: 190 mL
